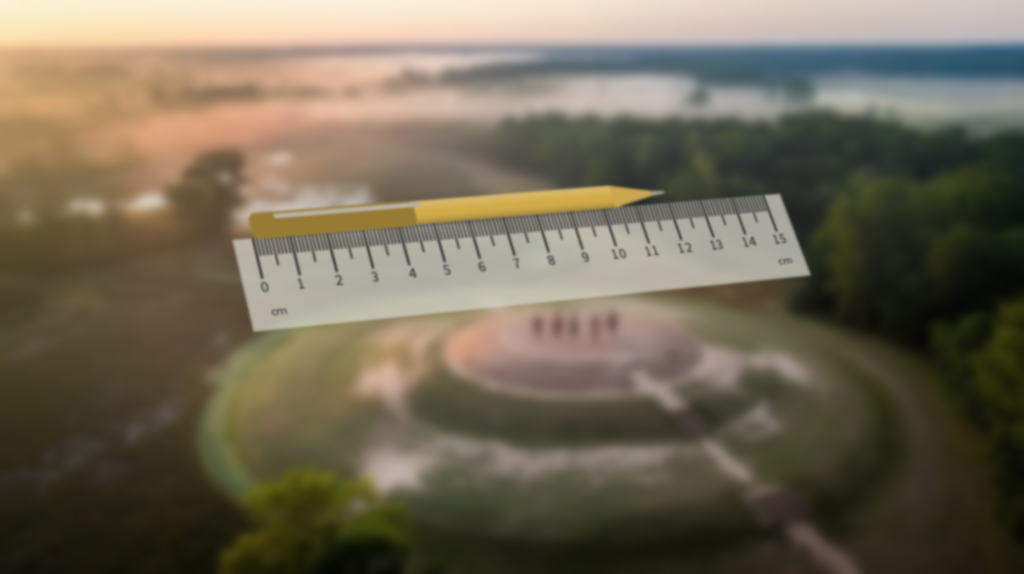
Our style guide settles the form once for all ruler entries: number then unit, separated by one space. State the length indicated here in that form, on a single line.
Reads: 12 cm
